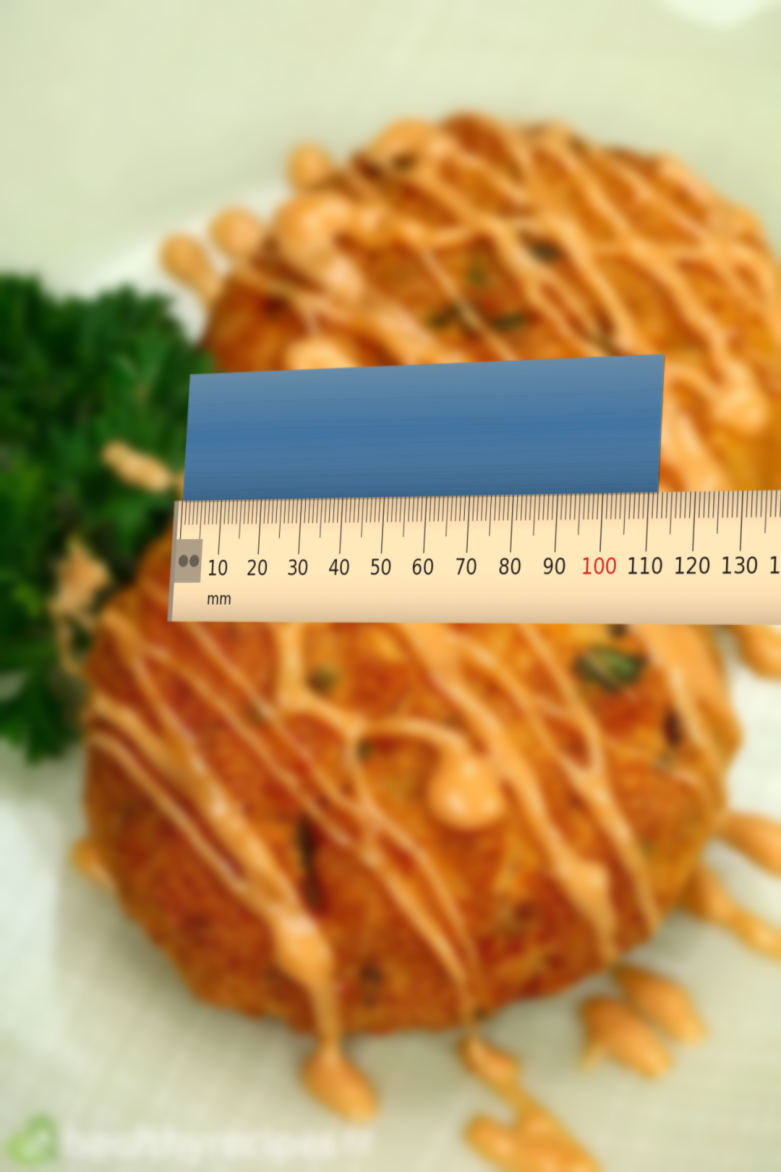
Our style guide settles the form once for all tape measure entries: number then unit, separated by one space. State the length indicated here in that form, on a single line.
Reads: 112 mm
